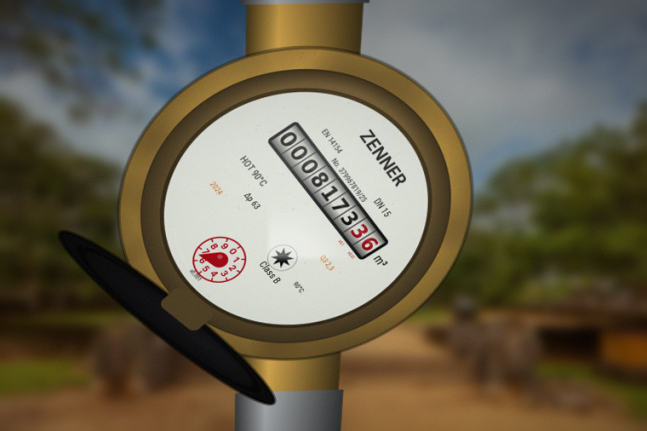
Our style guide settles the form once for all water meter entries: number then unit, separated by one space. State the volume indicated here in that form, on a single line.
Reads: 8173.366 m³
